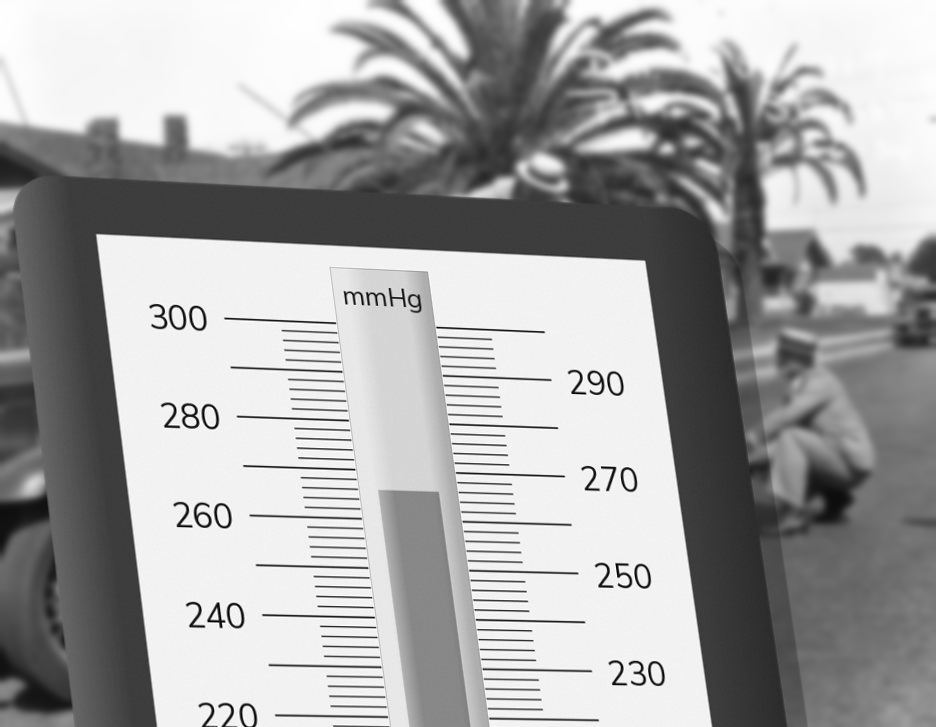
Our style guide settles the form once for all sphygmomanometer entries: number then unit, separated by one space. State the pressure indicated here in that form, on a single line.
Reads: 266 mmHg
